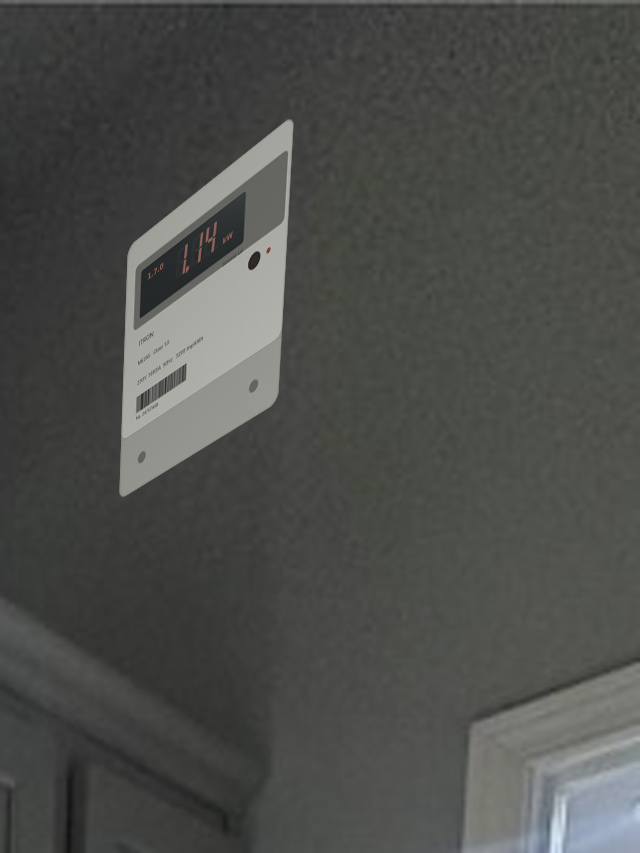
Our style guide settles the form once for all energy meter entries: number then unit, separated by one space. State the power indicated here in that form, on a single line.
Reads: 1.14 kW
